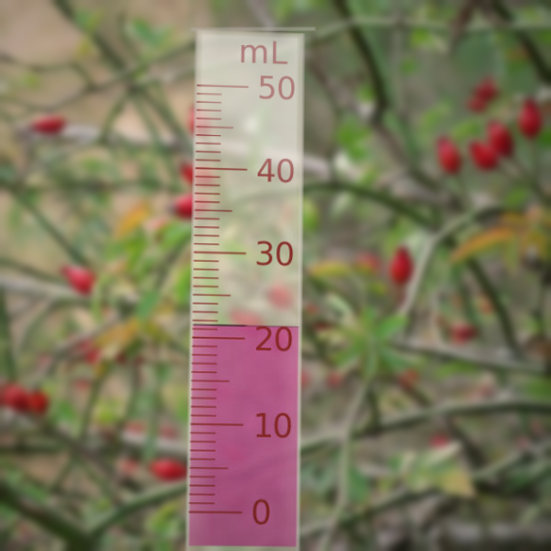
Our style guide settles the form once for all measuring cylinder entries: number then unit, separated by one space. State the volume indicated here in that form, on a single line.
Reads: 21.5 mL
